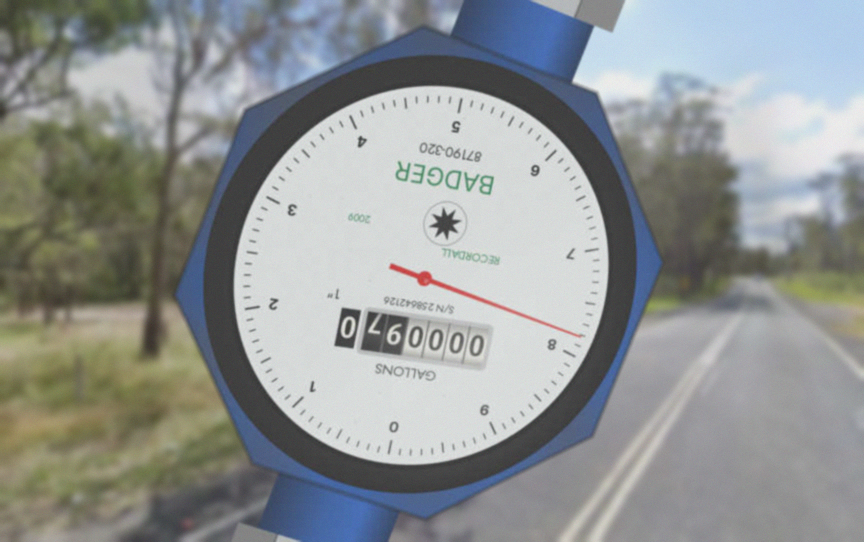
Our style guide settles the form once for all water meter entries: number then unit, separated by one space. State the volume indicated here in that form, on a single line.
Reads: 967.8 gal
